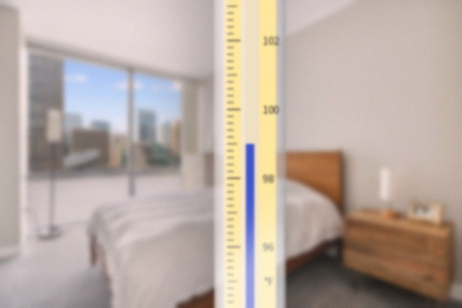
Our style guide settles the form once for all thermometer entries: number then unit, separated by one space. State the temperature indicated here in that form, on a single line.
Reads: 99 °F
